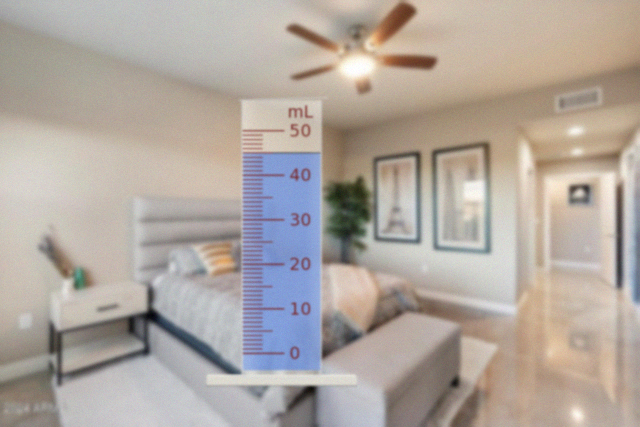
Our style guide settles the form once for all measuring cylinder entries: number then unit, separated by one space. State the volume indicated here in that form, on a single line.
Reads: 45 mL
